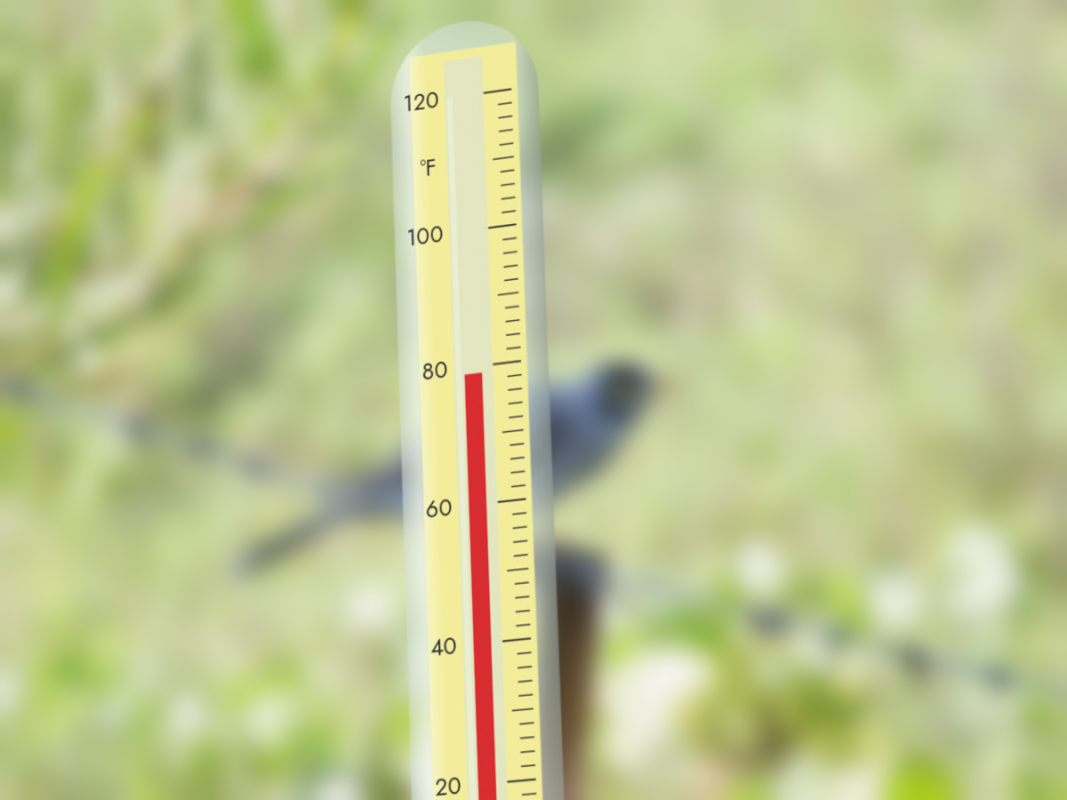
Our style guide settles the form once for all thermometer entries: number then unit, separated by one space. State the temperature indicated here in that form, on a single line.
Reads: 79 °F
